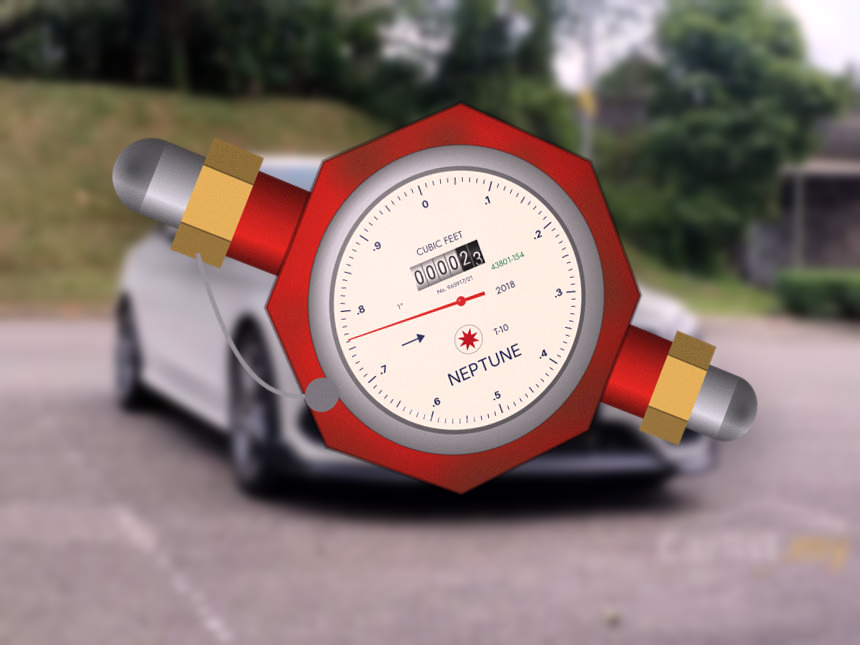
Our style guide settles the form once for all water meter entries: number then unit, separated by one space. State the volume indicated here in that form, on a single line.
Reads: 22.76 ft³
